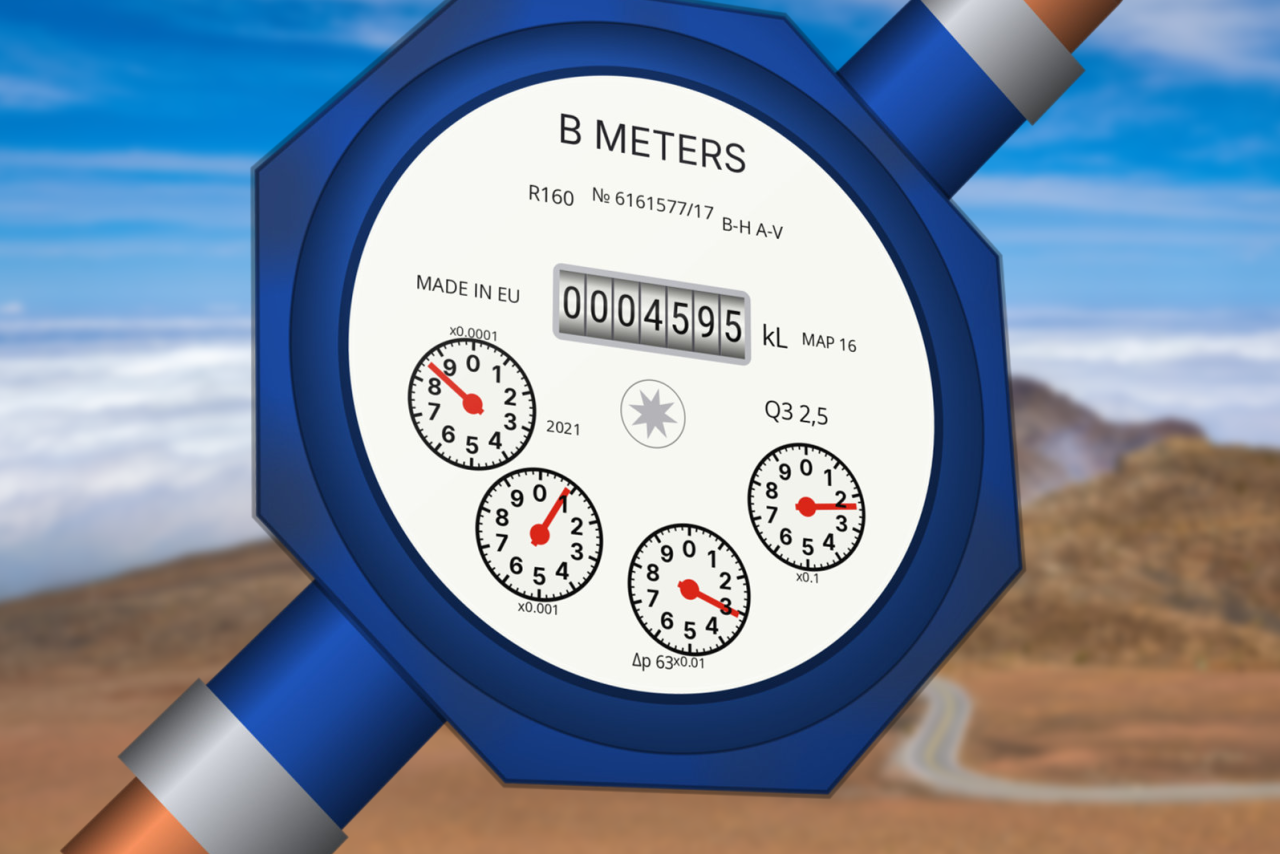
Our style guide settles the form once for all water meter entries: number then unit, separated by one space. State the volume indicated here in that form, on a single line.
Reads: 4595.2308 kL
